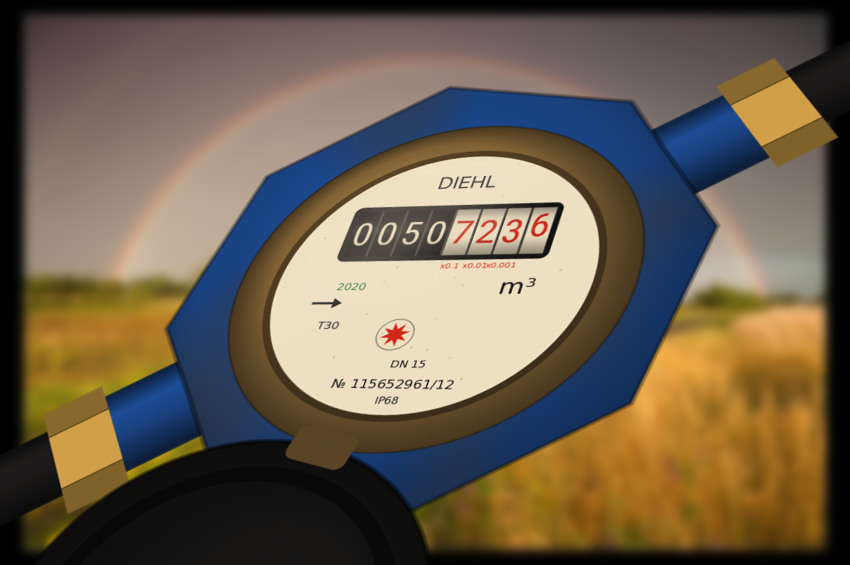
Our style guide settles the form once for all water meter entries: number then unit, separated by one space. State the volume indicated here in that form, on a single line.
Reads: 50.7236 m³
